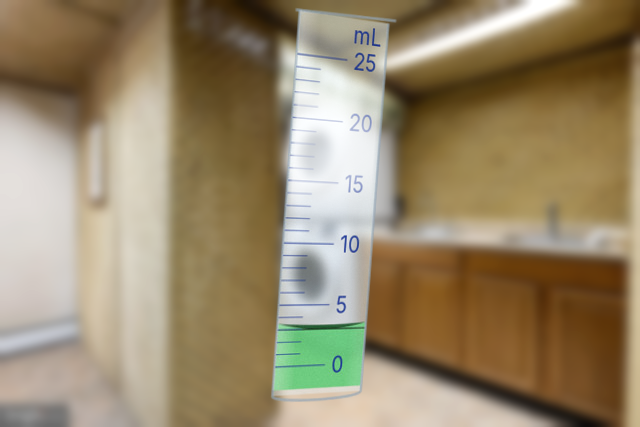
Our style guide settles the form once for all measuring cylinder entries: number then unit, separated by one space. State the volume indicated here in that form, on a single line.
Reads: 3 mL
